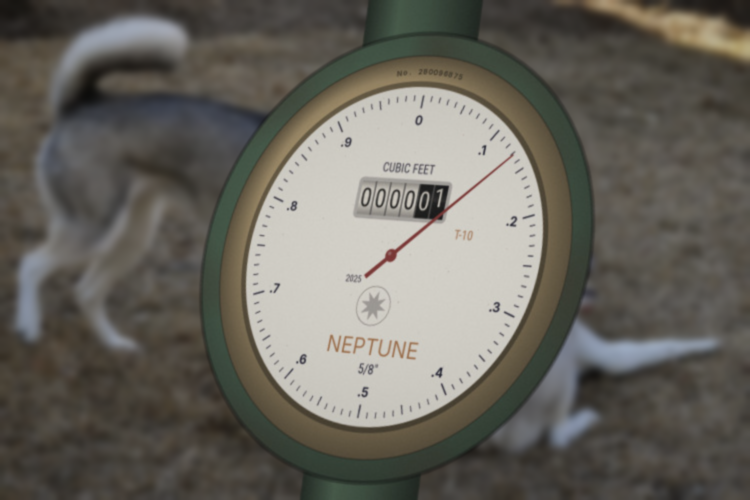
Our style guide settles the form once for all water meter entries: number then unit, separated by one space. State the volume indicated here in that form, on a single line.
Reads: 1.13 ft³
